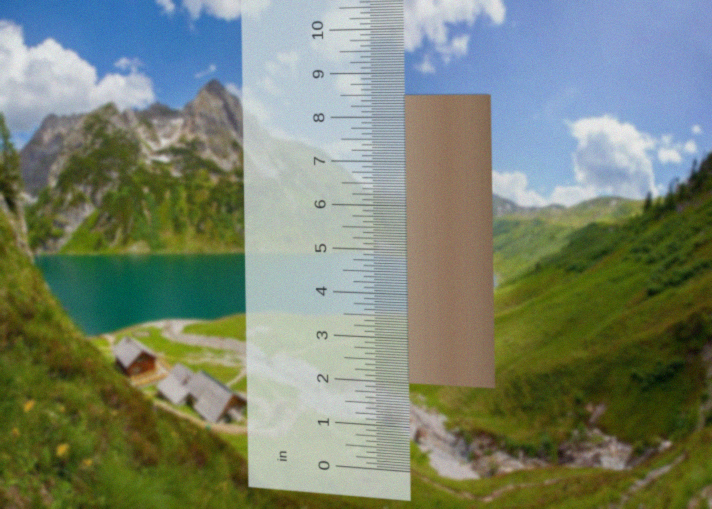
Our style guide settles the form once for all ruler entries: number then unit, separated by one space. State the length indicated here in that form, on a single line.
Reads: 6.5 in
